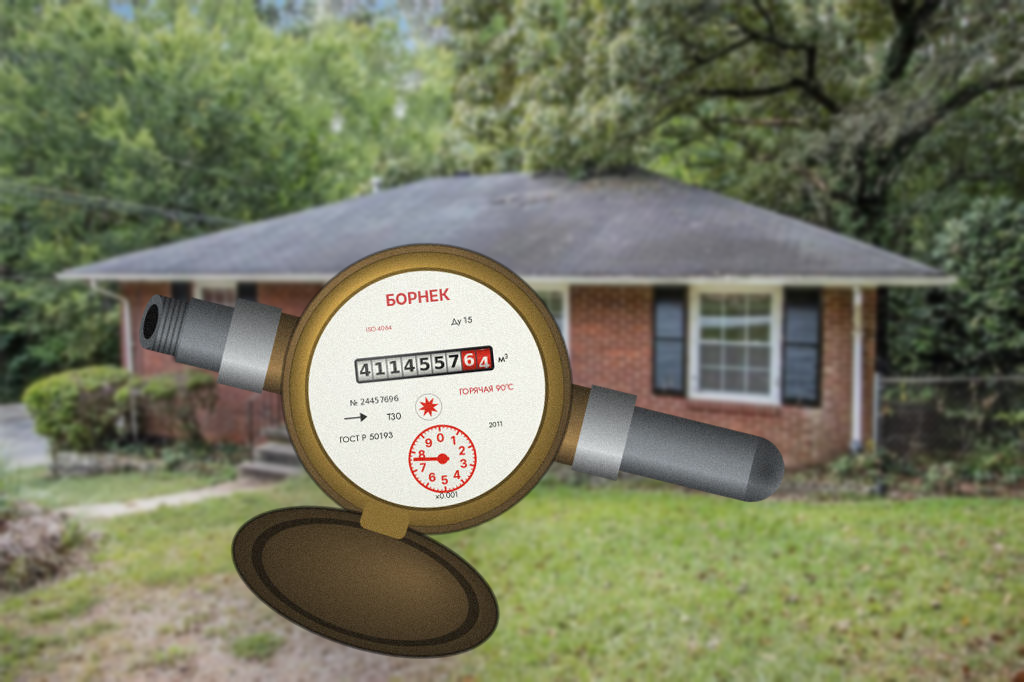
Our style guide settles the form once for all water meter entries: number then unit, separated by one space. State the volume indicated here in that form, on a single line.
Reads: 4114557.637 m³
